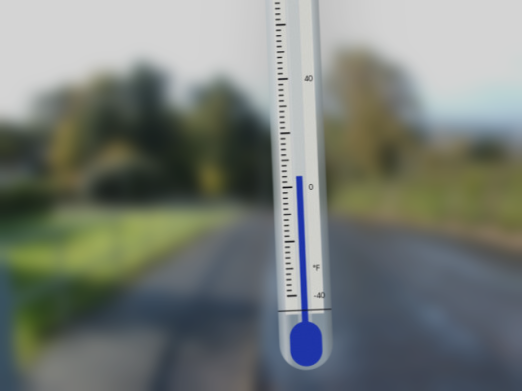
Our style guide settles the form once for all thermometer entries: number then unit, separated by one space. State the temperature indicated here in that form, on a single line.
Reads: 4 °F
